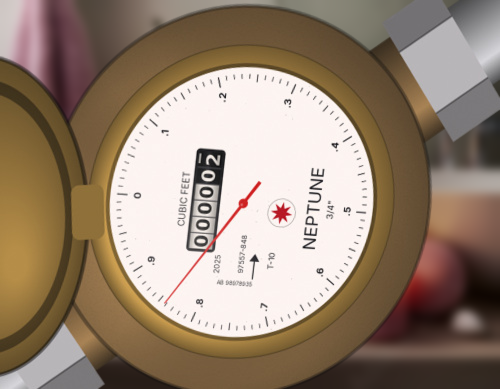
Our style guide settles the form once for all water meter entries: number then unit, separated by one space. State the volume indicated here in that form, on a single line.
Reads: 1.84 ft³
